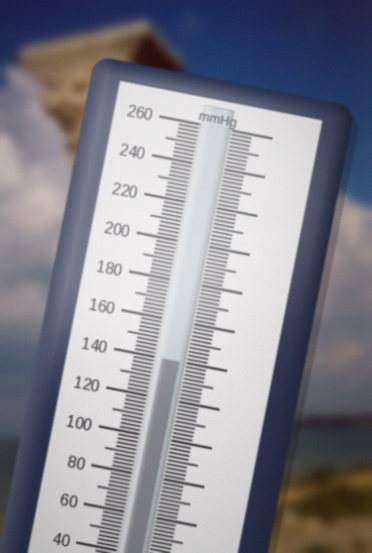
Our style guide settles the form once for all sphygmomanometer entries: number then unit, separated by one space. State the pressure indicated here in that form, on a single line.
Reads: 140 mmHg
